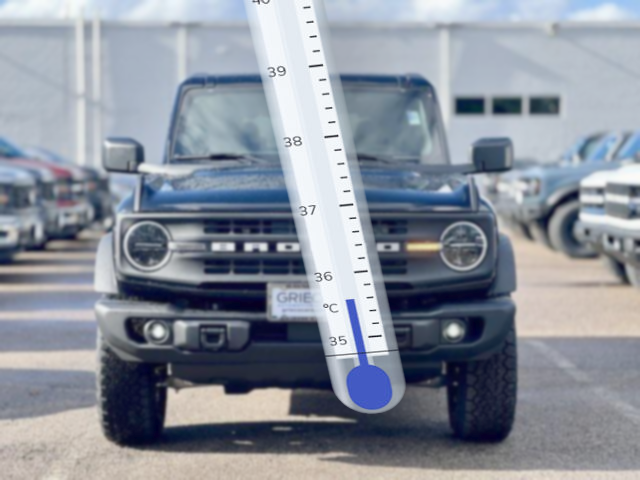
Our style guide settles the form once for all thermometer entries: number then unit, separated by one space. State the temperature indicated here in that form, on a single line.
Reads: 35.6 °C
